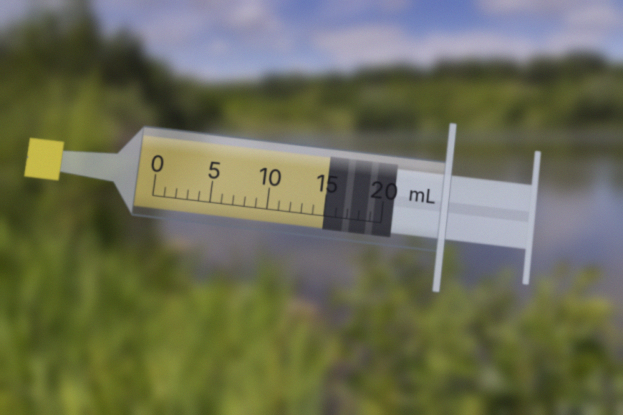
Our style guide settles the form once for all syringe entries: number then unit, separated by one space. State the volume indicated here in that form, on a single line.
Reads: 15 mL
